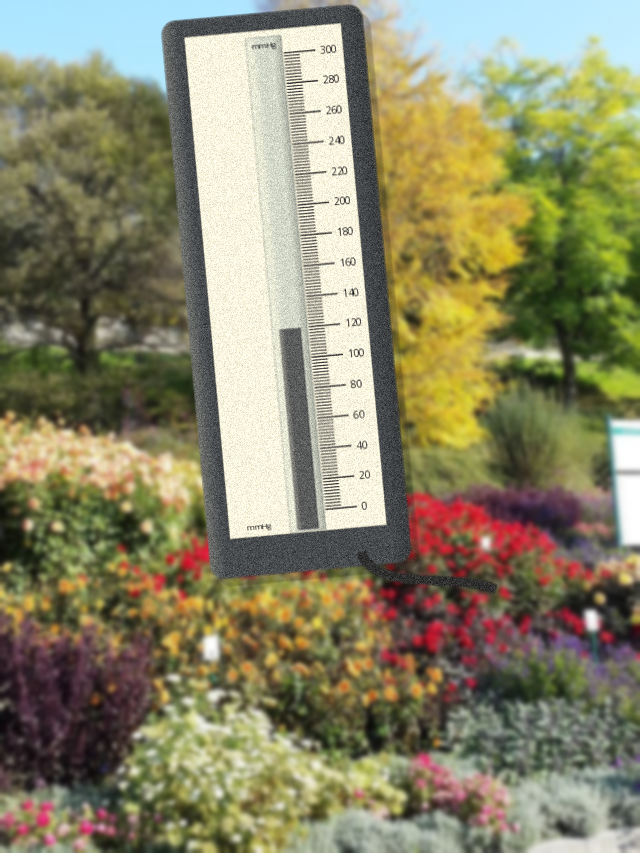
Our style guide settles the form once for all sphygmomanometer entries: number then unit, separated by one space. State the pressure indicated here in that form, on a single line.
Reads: 120 mmHg
